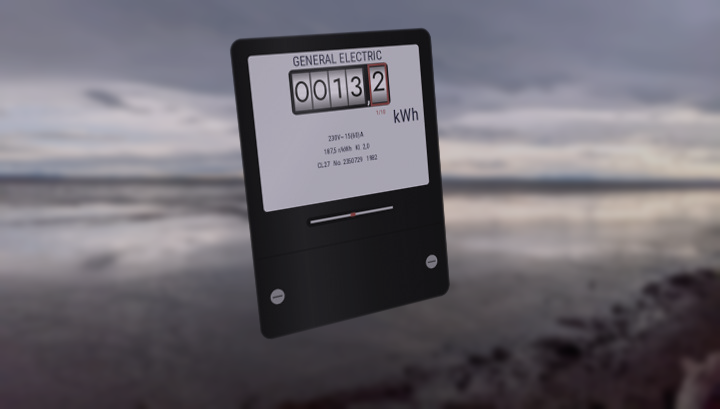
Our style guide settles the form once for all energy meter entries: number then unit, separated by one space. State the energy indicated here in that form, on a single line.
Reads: 13.2 kWh
